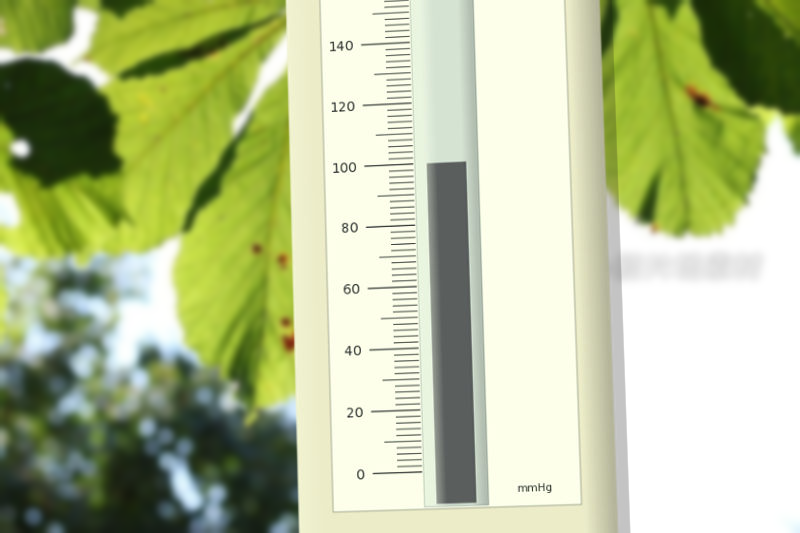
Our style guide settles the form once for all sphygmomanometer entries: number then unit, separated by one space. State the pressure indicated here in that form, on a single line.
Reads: 100 mmHg
